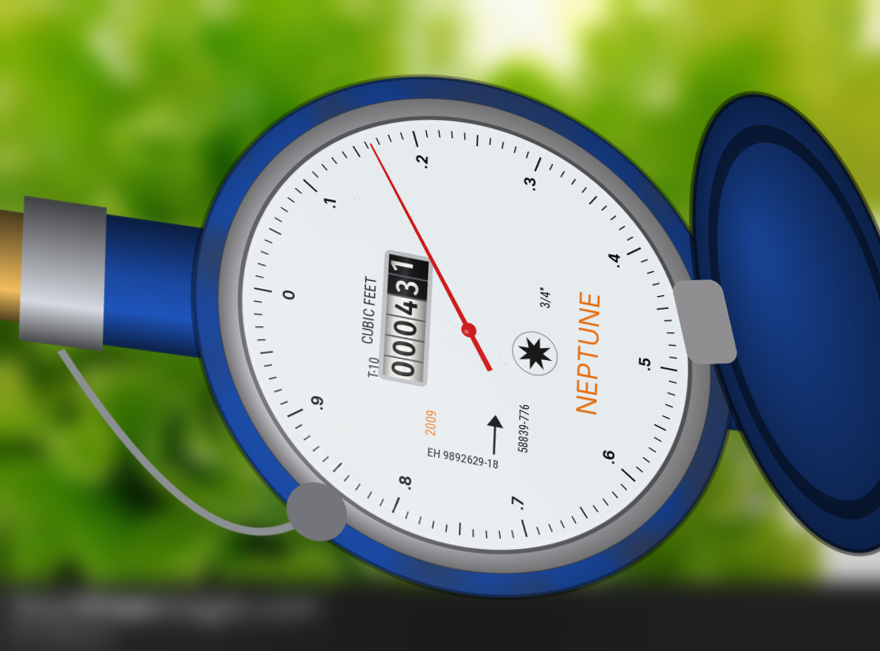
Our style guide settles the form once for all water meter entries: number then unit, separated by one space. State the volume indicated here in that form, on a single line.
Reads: 431.16 ft³
